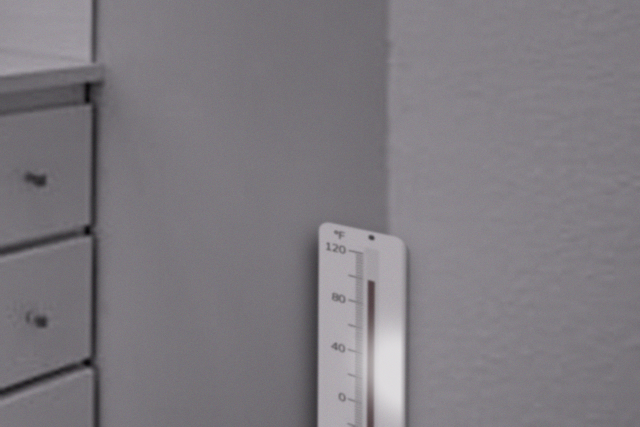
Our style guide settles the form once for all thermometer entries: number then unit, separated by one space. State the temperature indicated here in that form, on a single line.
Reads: 100 °F
